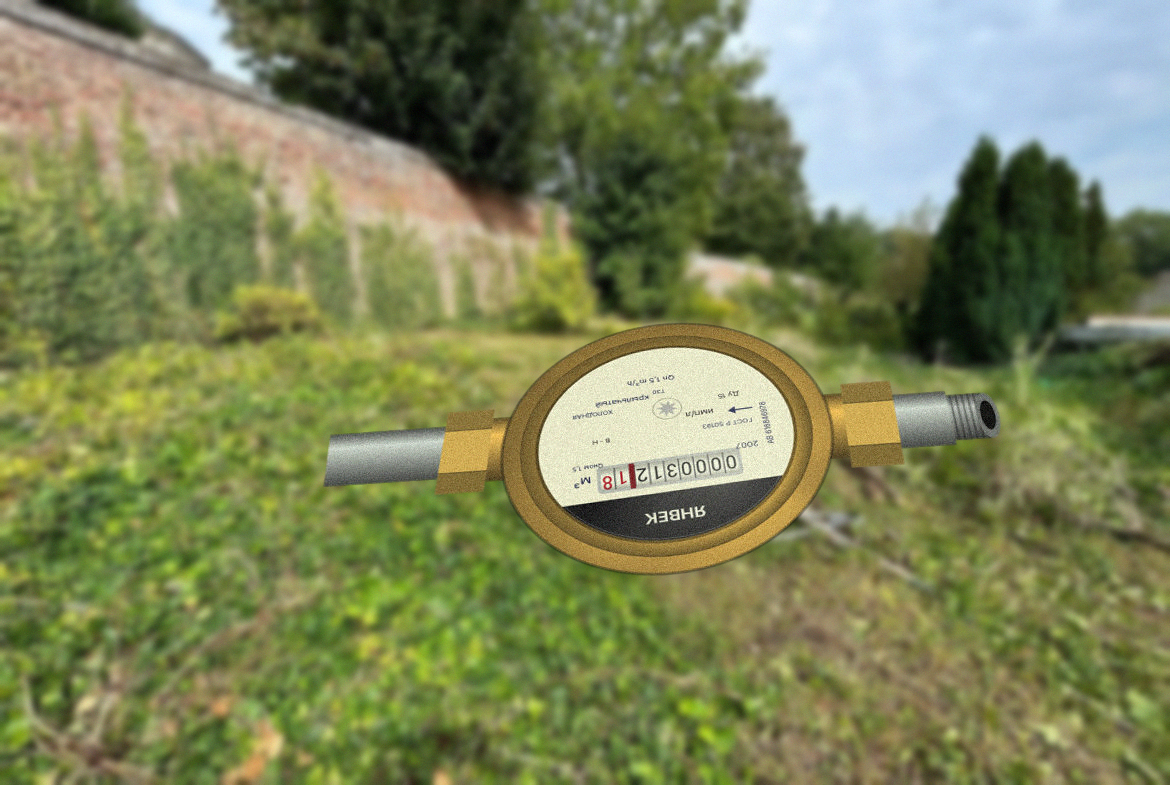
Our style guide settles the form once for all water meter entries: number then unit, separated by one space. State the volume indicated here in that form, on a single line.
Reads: 312.18 m³
